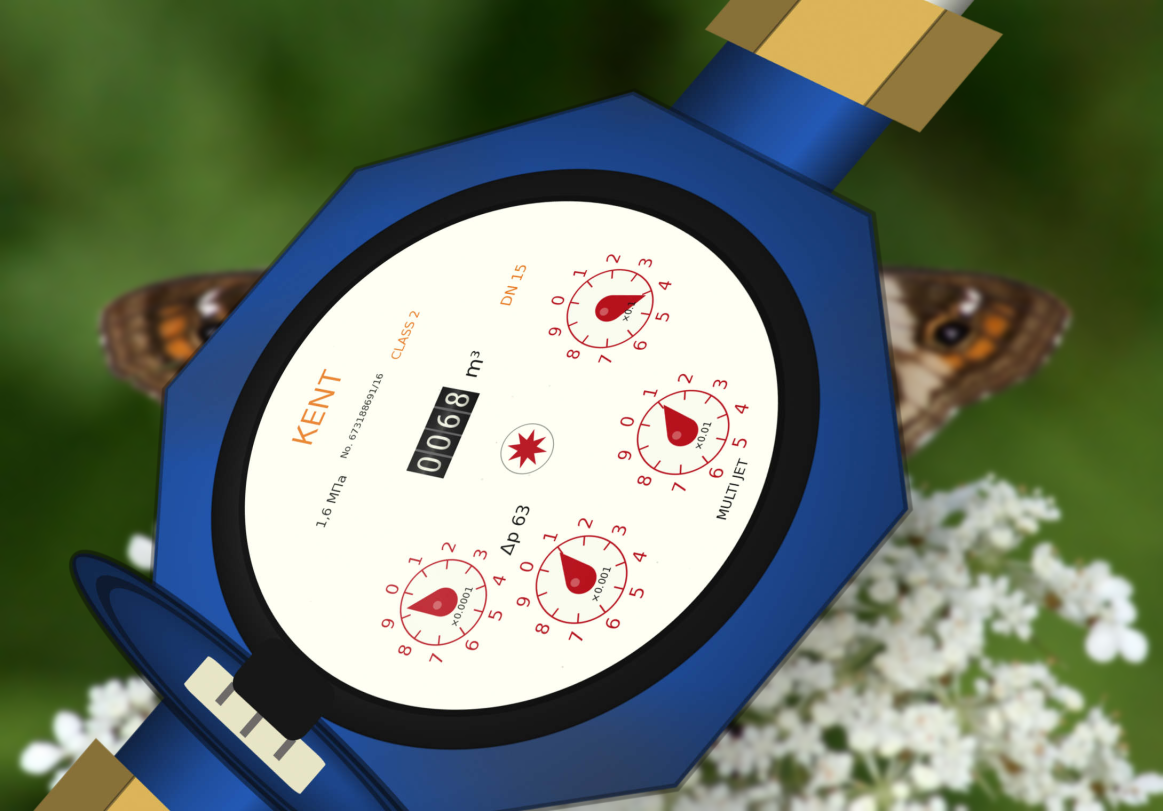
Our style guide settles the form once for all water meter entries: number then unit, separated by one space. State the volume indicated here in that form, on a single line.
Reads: 68.4109 m³
